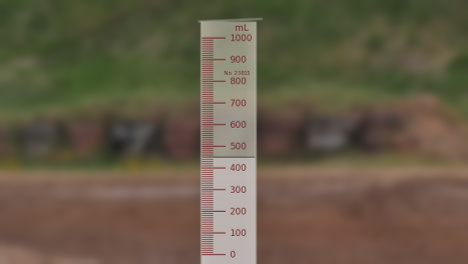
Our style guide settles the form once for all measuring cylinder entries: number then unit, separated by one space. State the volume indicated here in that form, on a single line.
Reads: 450 mL
